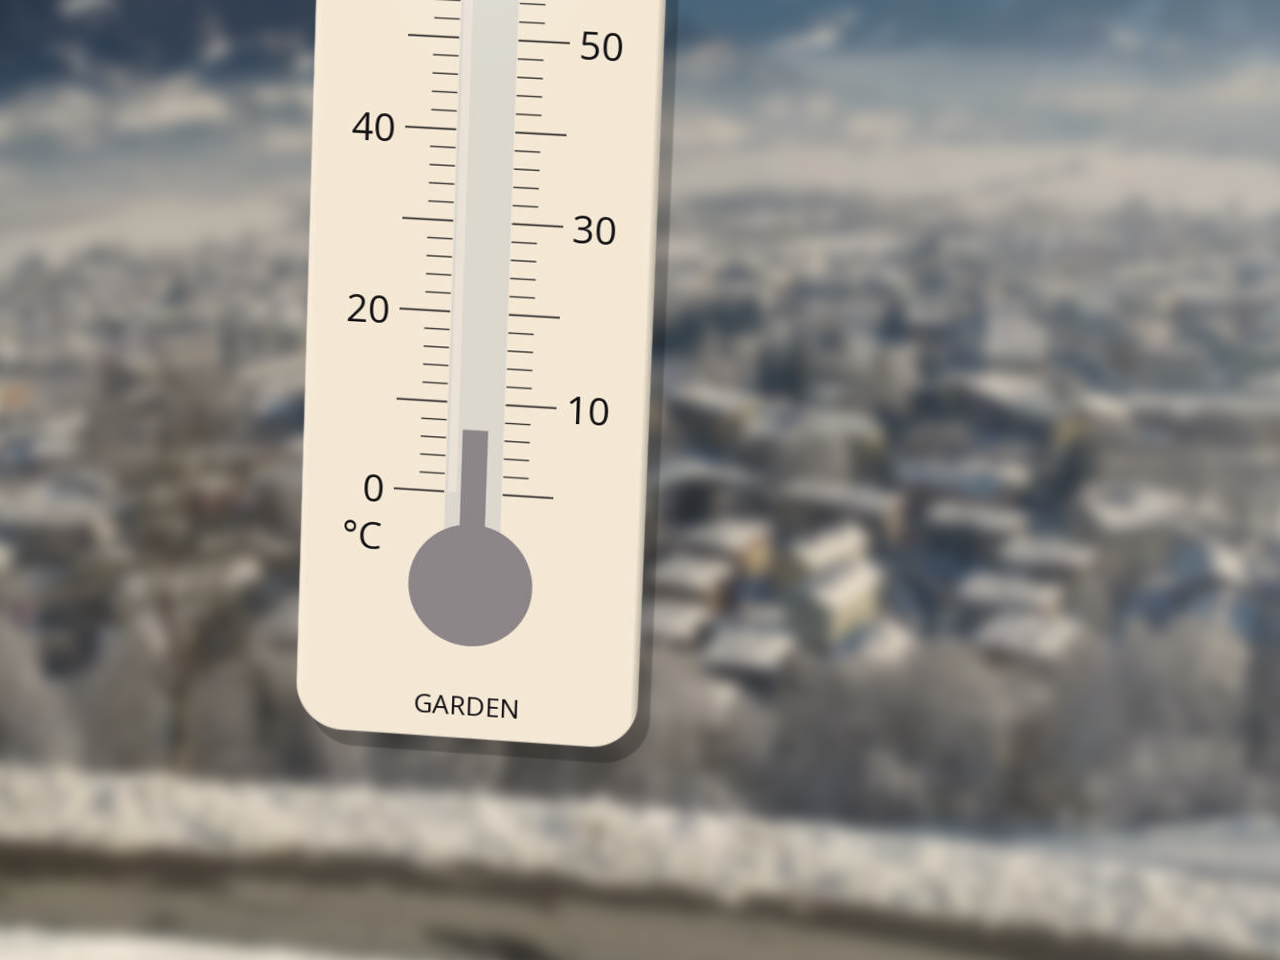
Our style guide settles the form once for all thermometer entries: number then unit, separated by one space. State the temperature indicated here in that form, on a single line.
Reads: 7 °C
